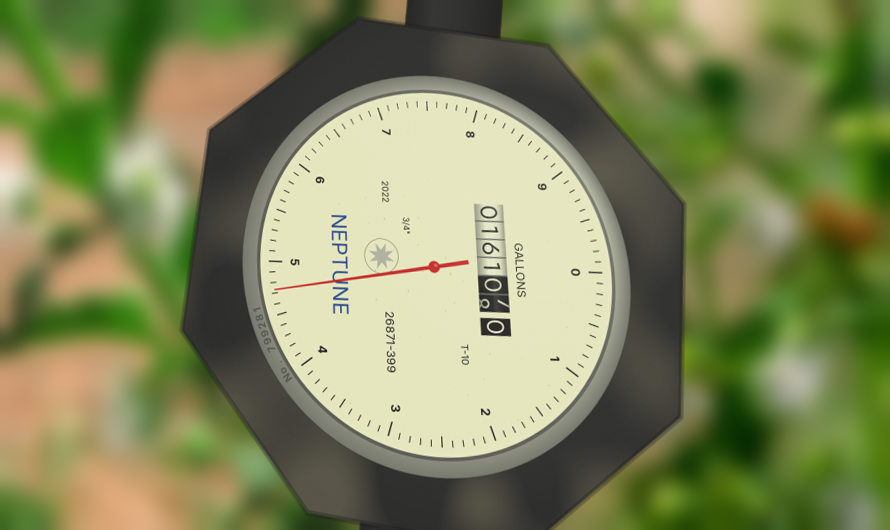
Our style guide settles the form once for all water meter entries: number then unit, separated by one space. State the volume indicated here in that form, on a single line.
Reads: 161074.7 gal
